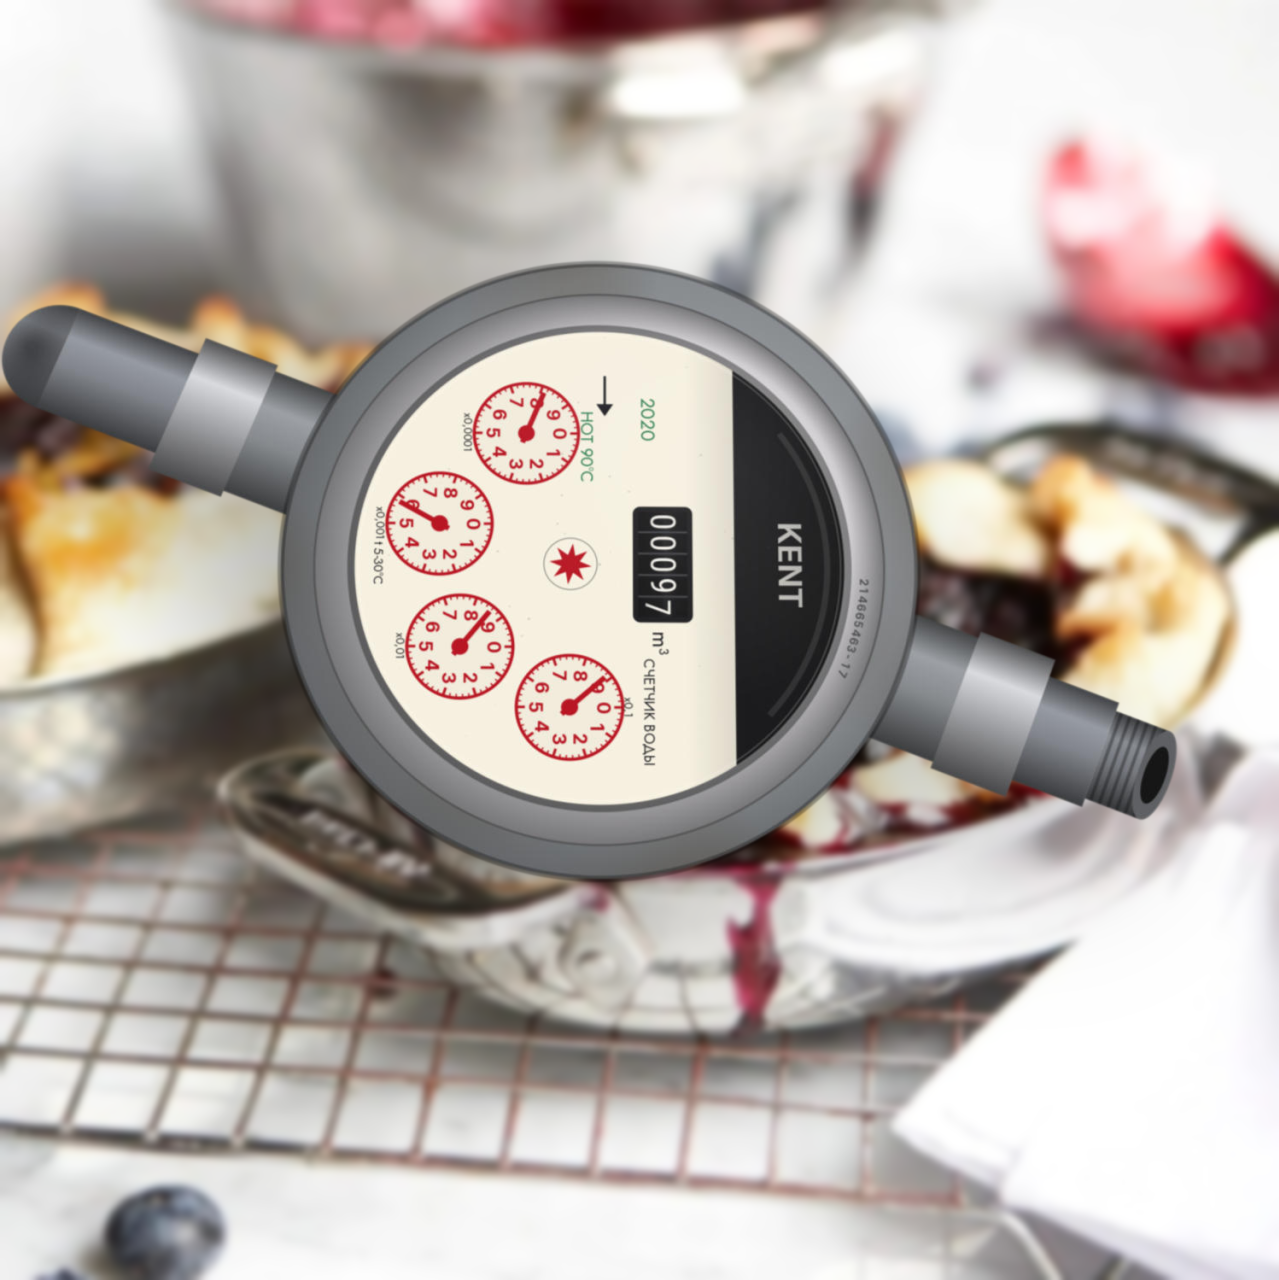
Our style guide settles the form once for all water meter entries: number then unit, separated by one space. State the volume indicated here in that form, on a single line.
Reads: 96.8858 m³
